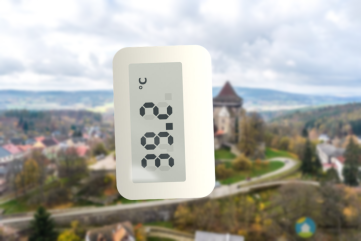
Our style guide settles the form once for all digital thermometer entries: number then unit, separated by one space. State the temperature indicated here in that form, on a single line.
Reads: 39.2 °C
